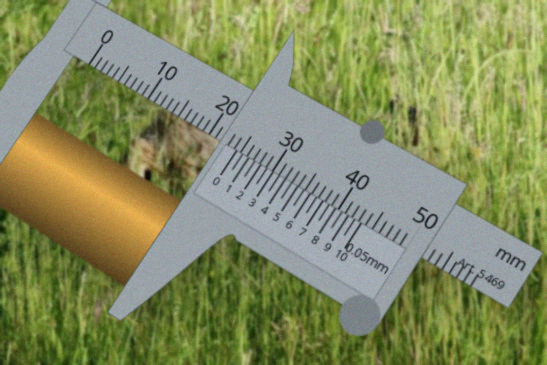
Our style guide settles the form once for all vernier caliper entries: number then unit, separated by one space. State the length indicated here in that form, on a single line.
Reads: 24.4 mm
